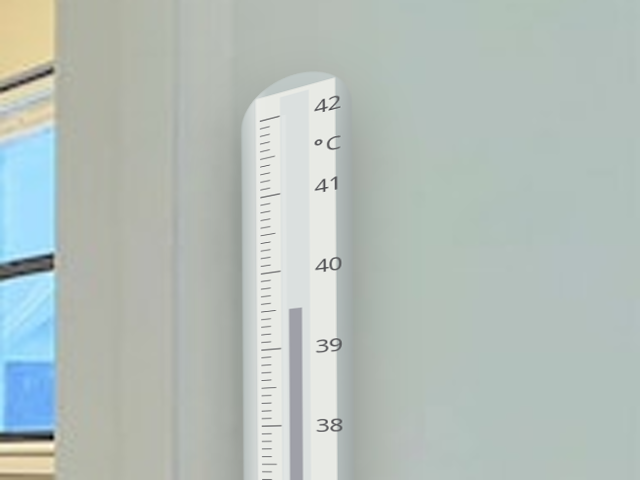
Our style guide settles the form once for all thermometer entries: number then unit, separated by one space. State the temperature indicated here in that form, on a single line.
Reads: 39.5 °C
